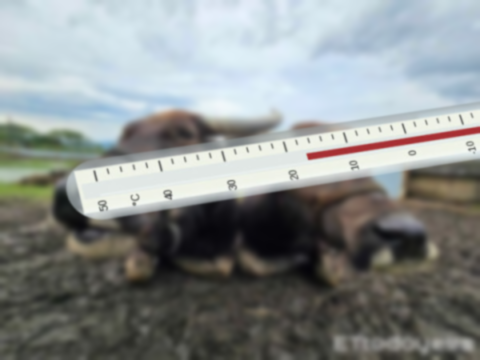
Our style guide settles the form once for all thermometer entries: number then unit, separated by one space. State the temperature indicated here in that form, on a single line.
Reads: 17 °C
